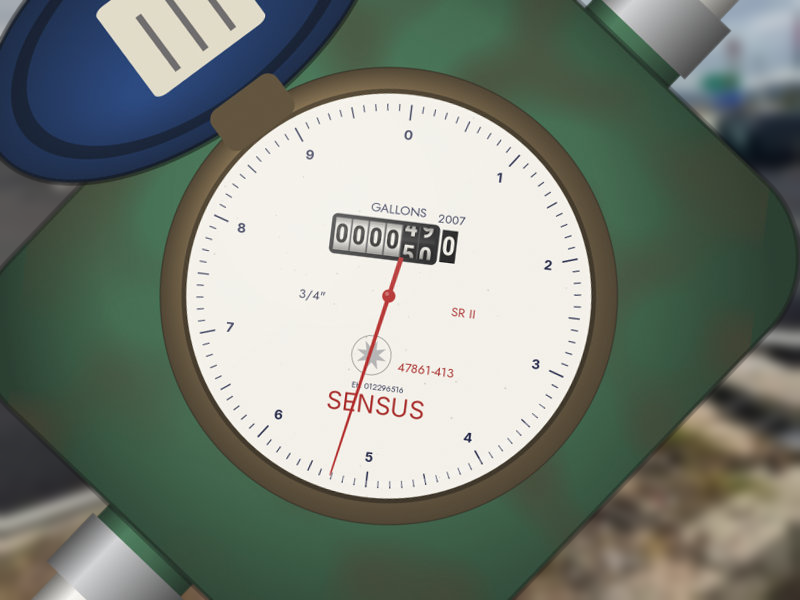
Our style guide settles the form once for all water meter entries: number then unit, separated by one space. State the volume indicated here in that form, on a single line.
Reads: 495.3 gal
